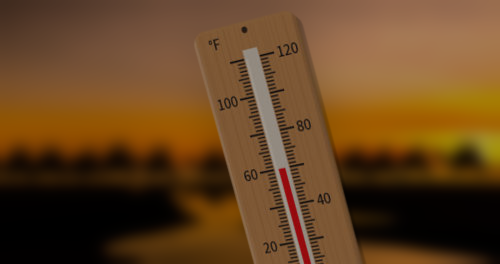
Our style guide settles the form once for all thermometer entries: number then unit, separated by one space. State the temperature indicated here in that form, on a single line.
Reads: 60 °F
